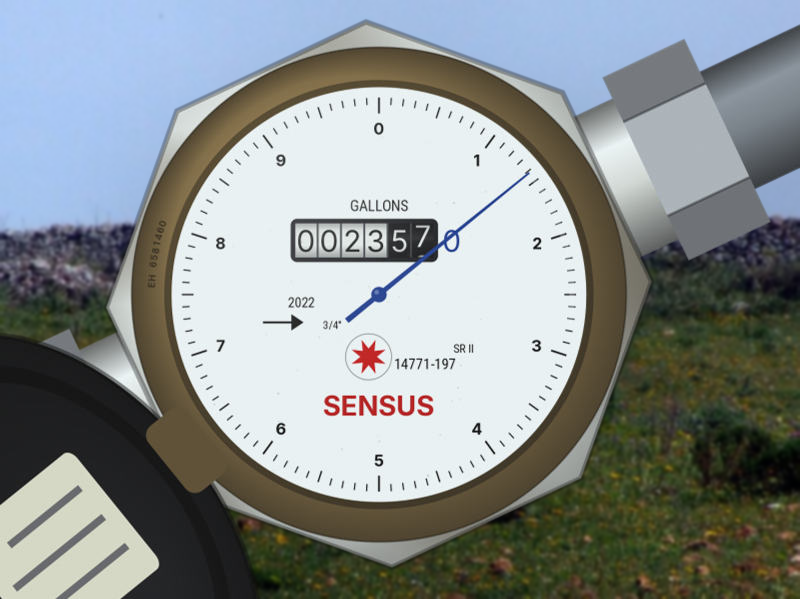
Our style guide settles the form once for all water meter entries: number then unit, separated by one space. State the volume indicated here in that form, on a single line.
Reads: 23571.4 gal
